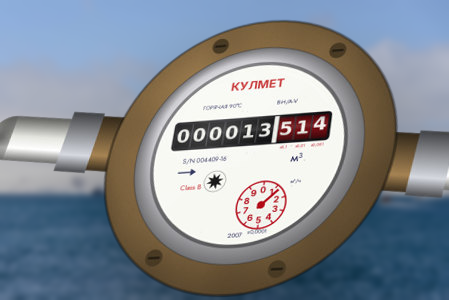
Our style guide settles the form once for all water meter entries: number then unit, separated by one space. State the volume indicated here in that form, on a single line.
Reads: 13.5141 m³
